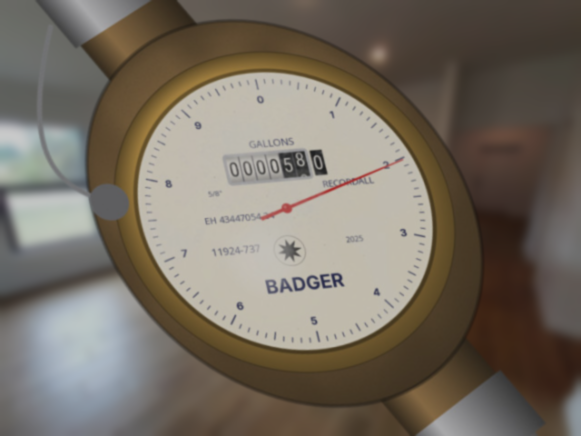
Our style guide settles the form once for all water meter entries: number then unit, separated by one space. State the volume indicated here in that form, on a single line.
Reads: 582.0 gal
